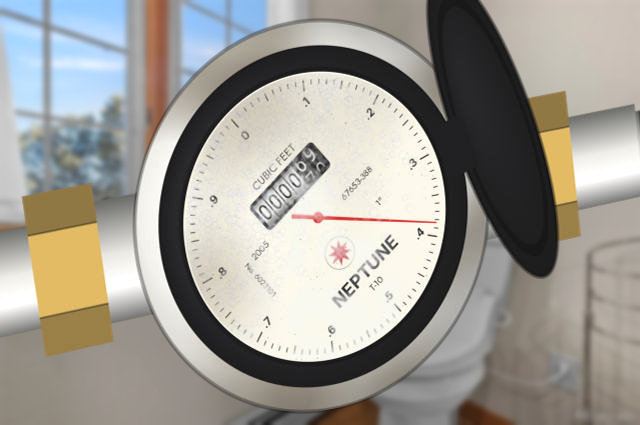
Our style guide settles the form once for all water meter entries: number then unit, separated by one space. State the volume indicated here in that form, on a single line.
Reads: 69.38 ft³
